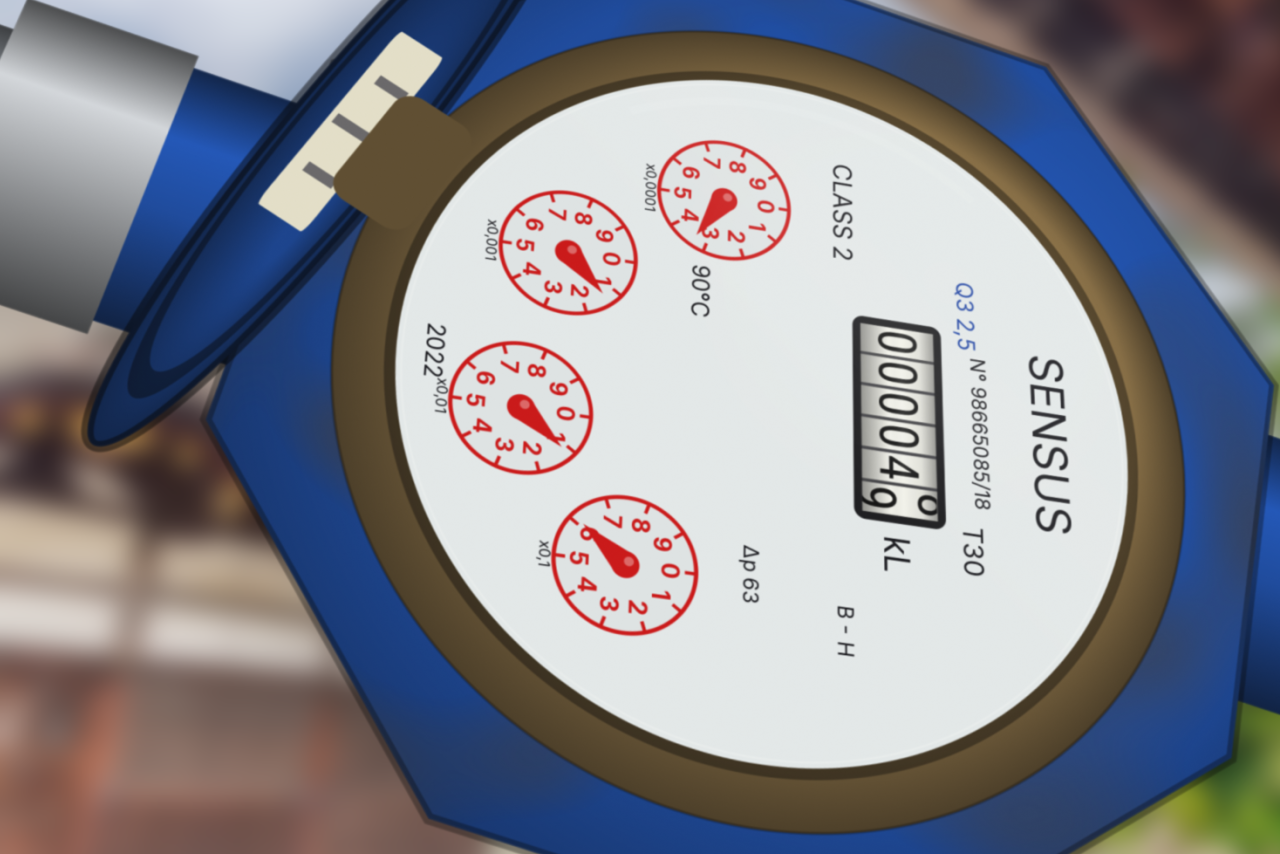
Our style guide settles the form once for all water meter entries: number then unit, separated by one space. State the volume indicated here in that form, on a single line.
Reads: 48.6113 kL
